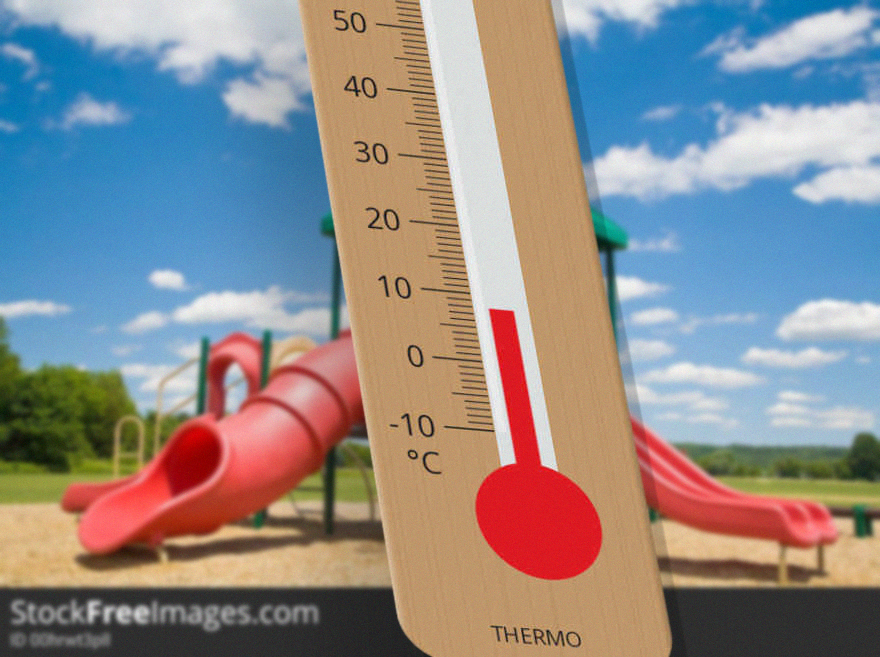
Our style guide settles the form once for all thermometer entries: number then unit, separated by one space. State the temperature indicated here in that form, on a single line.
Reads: 8 °C
